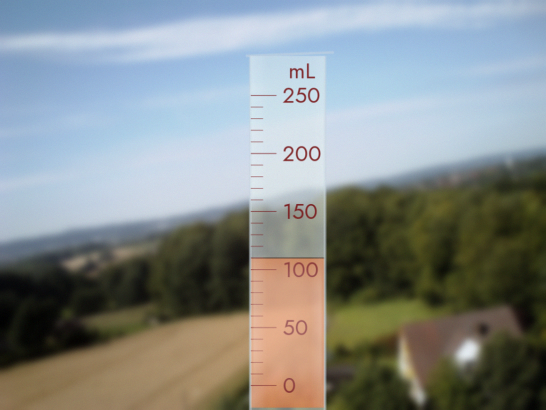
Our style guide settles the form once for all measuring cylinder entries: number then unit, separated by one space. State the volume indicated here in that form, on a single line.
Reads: 110 mL
